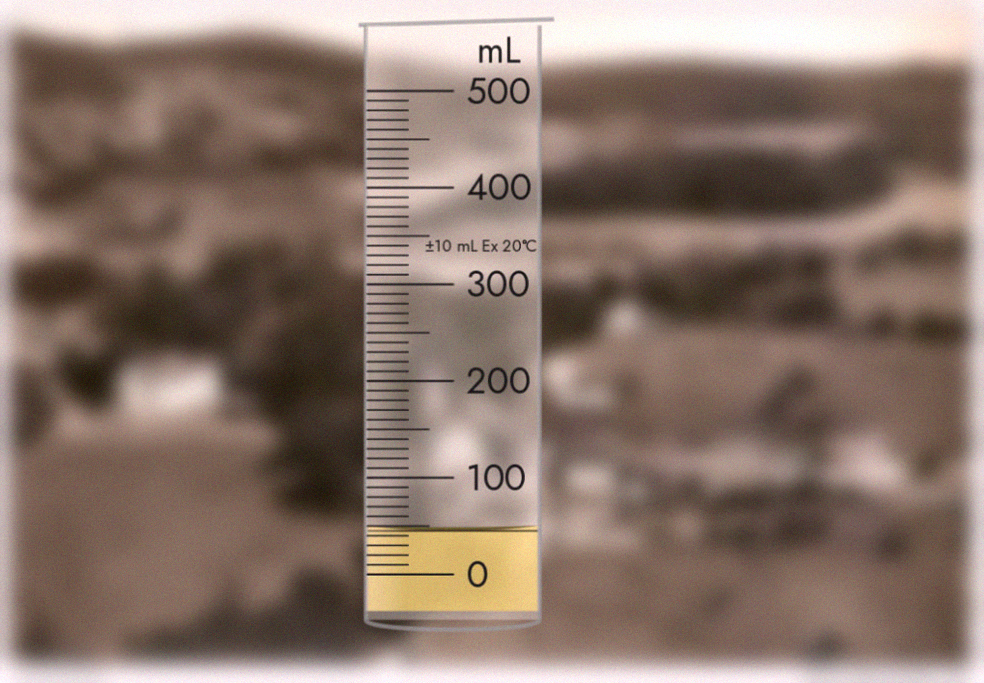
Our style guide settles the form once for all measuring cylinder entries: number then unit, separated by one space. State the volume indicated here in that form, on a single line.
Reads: 45 mL
